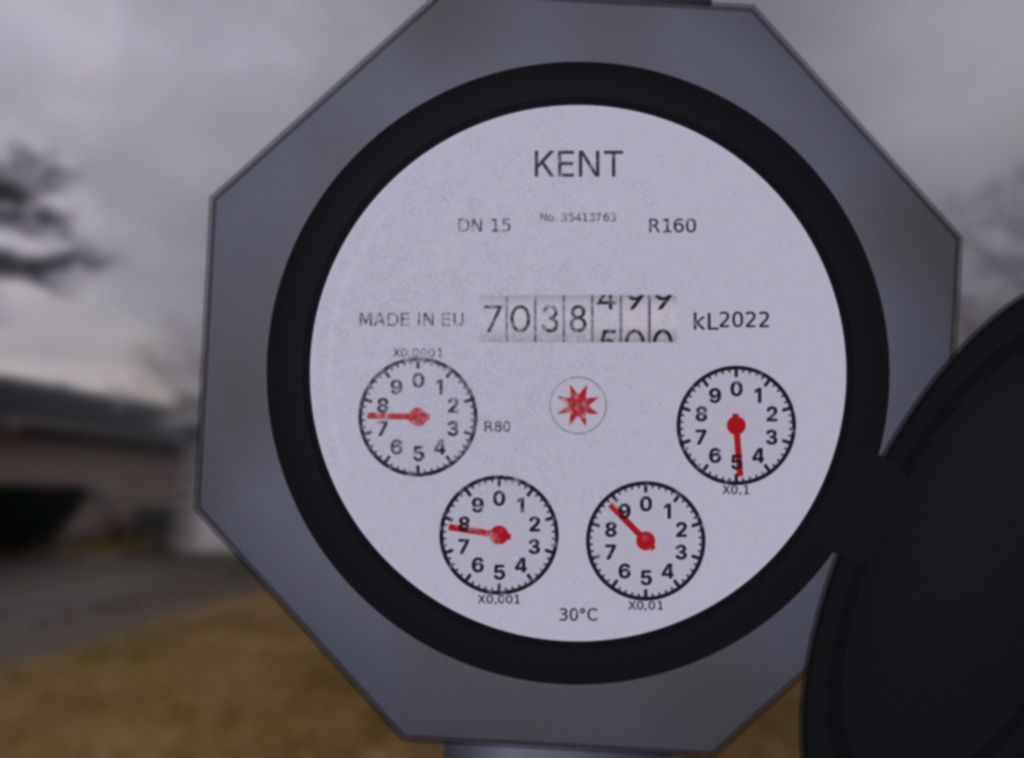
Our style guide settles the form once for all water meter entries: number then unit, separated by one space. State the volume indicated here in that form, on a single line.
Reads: 7038499.4877 kL
